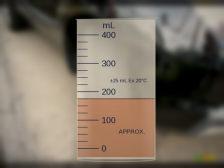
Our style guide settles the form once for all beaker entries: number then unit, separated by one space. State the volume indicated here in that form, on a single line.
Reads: 175 mL
